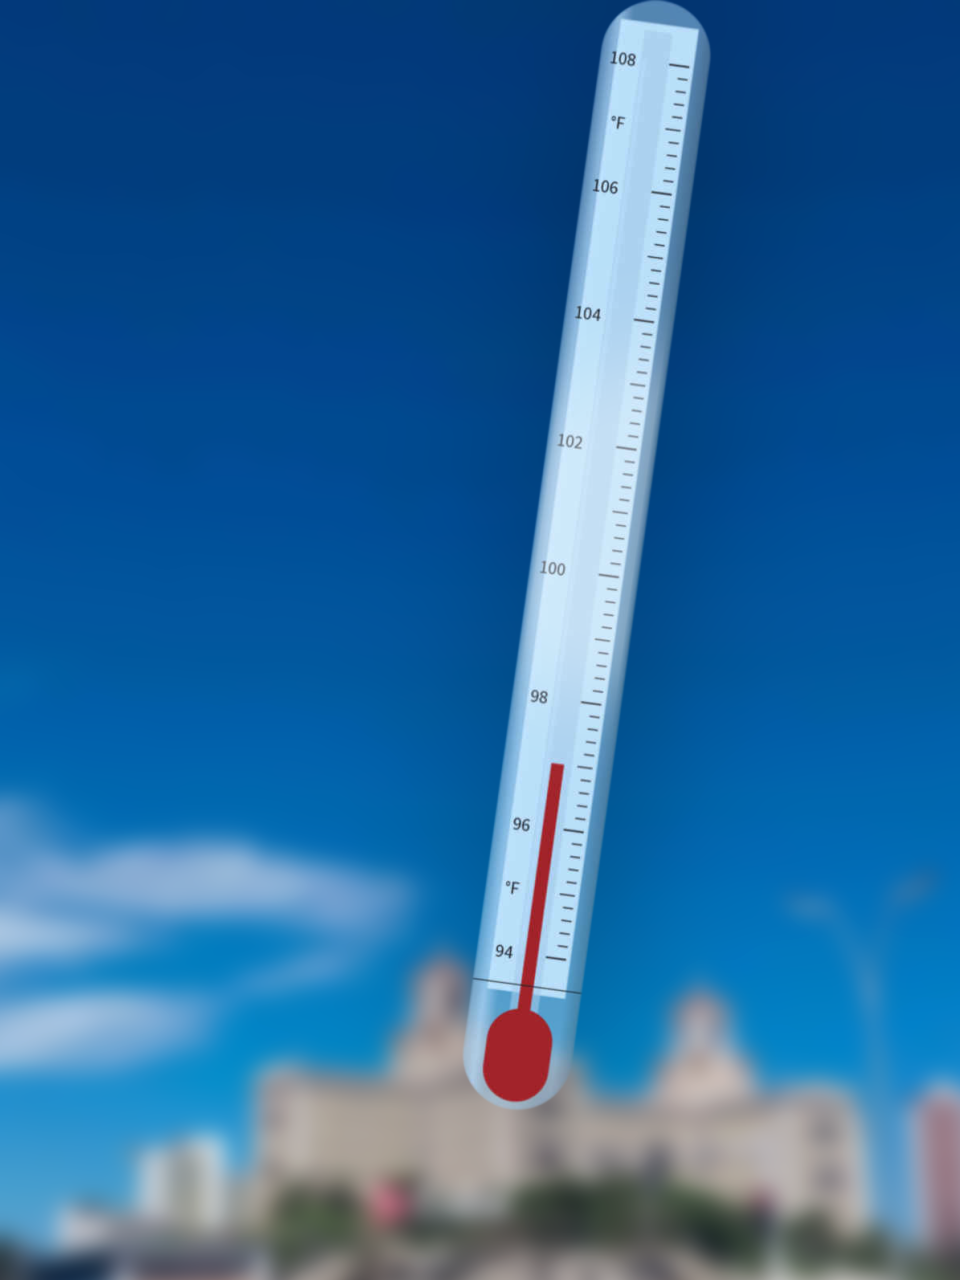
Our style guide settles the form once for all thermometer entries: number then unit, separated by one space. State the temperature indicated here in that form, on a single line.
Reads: 97 °F
